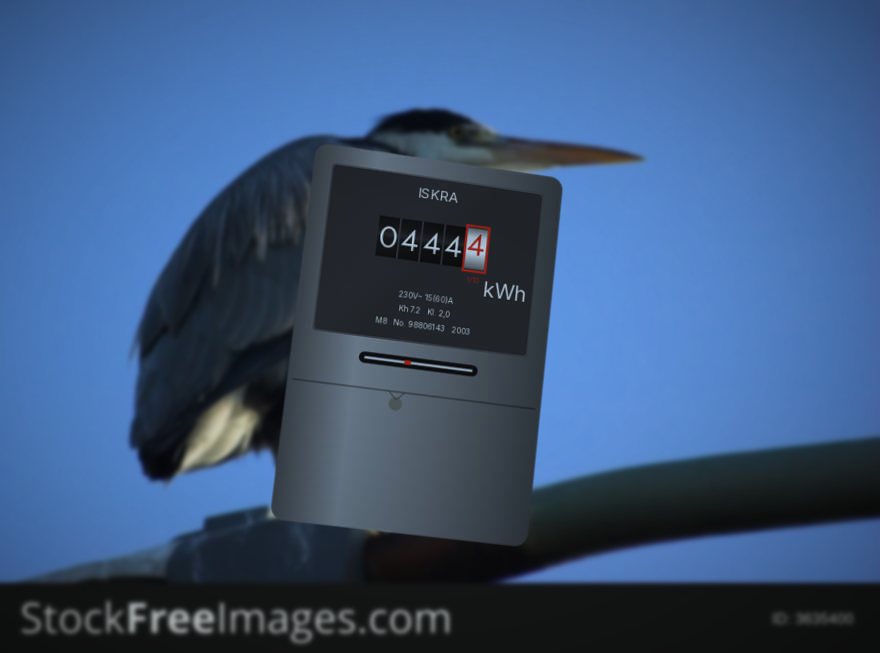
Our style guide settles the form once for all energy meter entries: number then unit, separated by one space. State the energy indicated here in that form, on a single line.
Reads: 444.4 kWh
